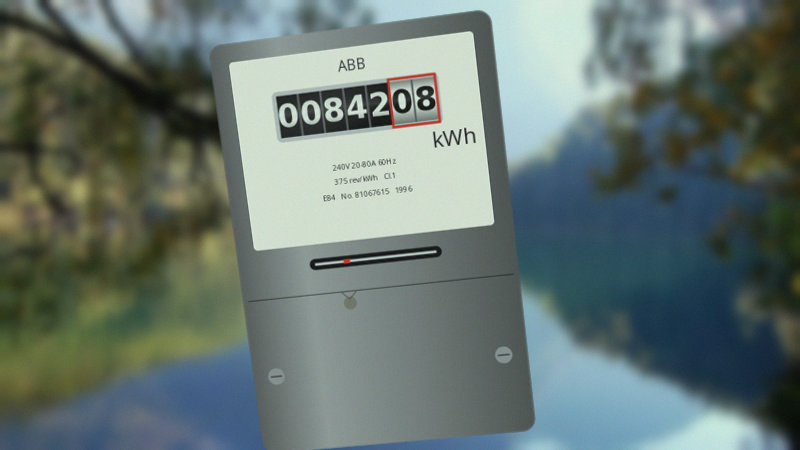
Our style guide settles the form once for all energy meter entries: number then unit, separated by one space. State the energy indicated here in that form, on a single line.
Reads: 842.08 kWh
